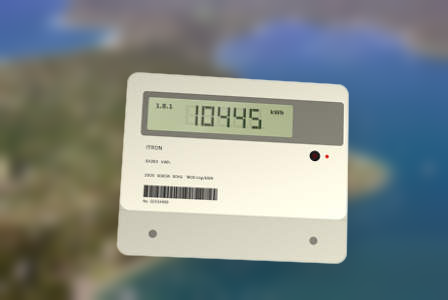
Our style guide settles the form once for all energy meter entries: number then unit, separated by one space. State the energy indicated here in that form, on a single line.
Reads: 10445 kWh
